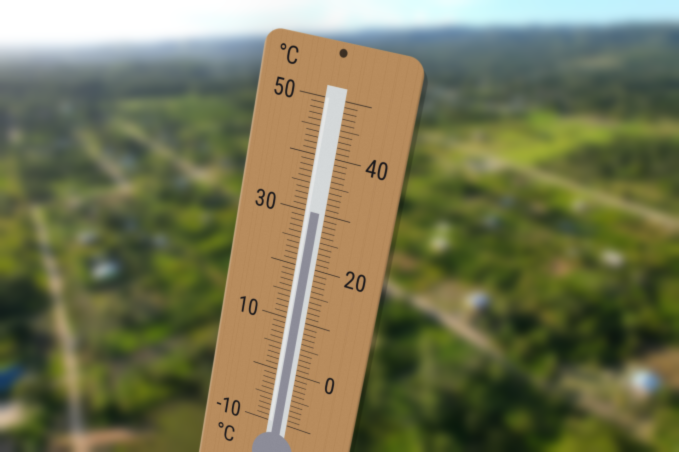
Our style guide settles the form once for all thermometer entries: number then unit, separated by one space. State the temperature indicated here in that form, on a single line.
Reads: 30 °C
